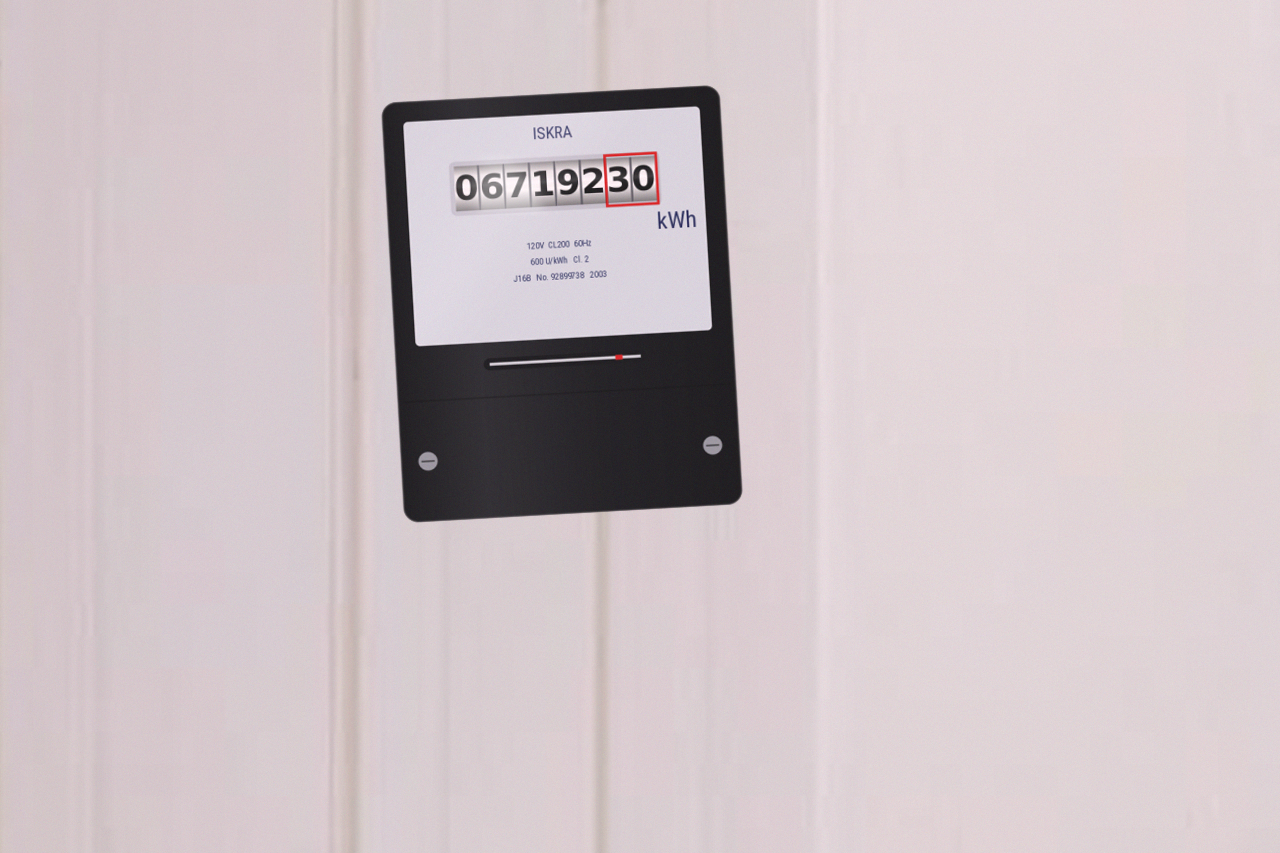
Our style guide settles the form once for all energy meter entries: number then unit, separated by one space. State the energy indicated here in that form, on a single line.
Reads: 67192.30 kWh
